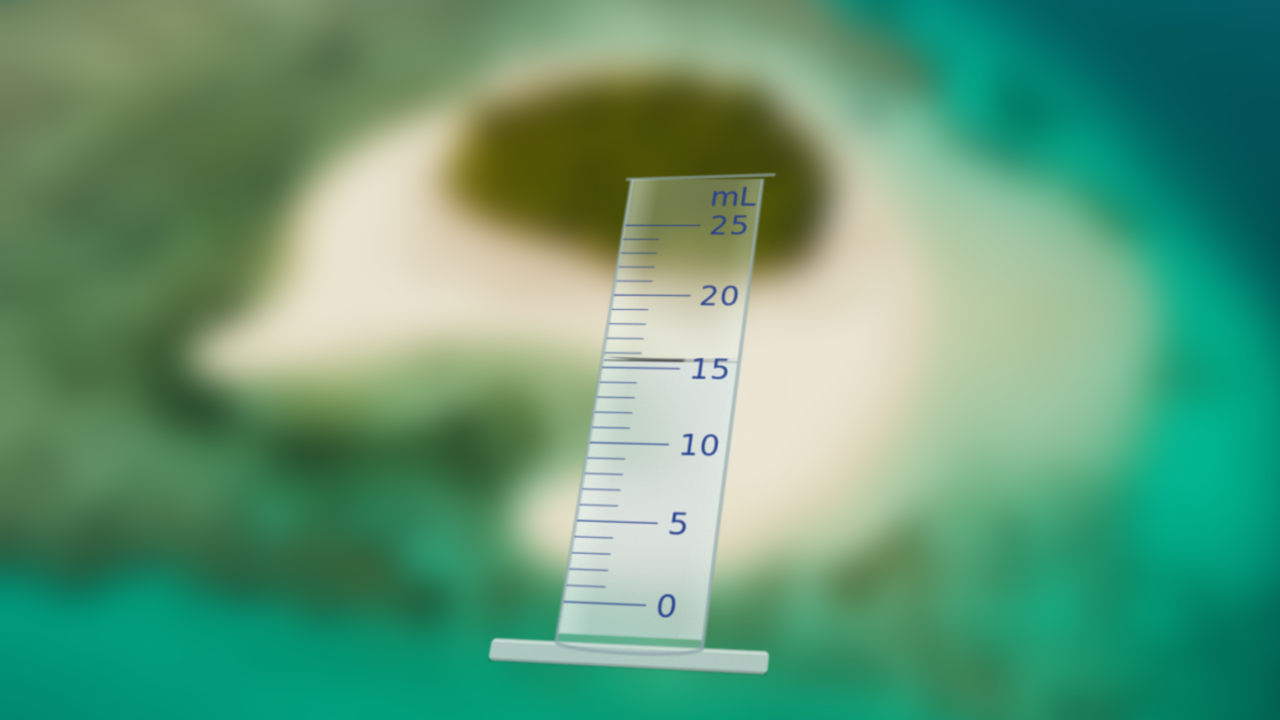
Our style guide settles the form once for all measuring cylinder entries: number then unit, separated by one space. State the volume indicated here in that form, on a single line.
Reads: 15.5 mL
